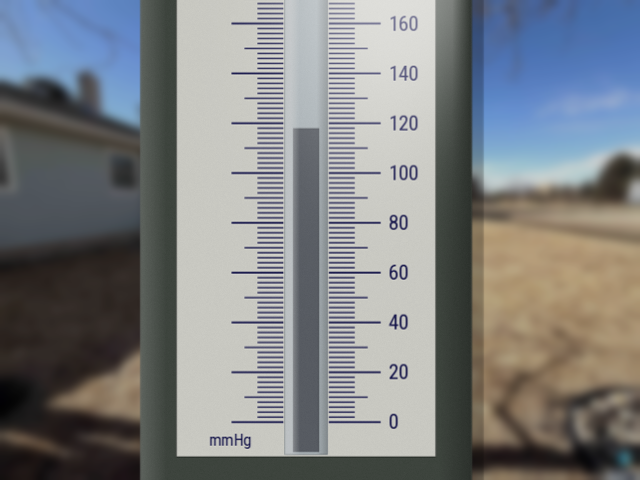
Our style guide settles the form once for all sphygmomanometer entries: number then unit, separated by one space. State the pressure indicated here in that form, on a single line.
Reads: 118 mmHg
